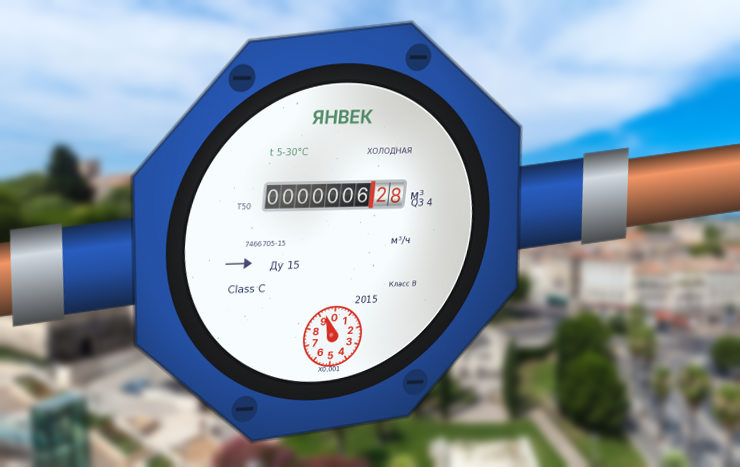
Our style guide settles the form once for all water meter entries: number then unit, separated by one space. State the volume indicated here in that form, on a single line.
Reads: 6.279 m³
